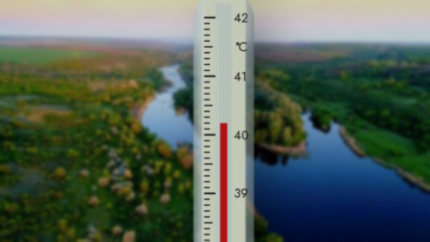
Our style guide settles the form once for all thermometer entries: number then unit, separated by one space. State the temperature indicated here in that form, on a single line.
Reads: 40.2 °C
